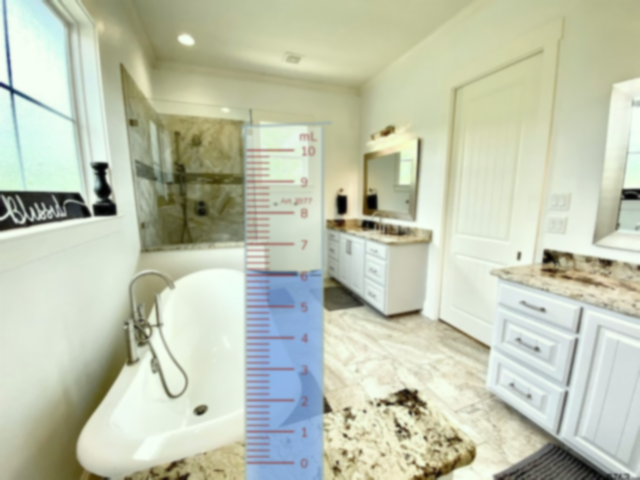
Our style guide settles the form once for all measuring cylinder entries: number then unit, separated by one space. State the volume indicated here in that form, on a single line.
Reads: 6 mL
